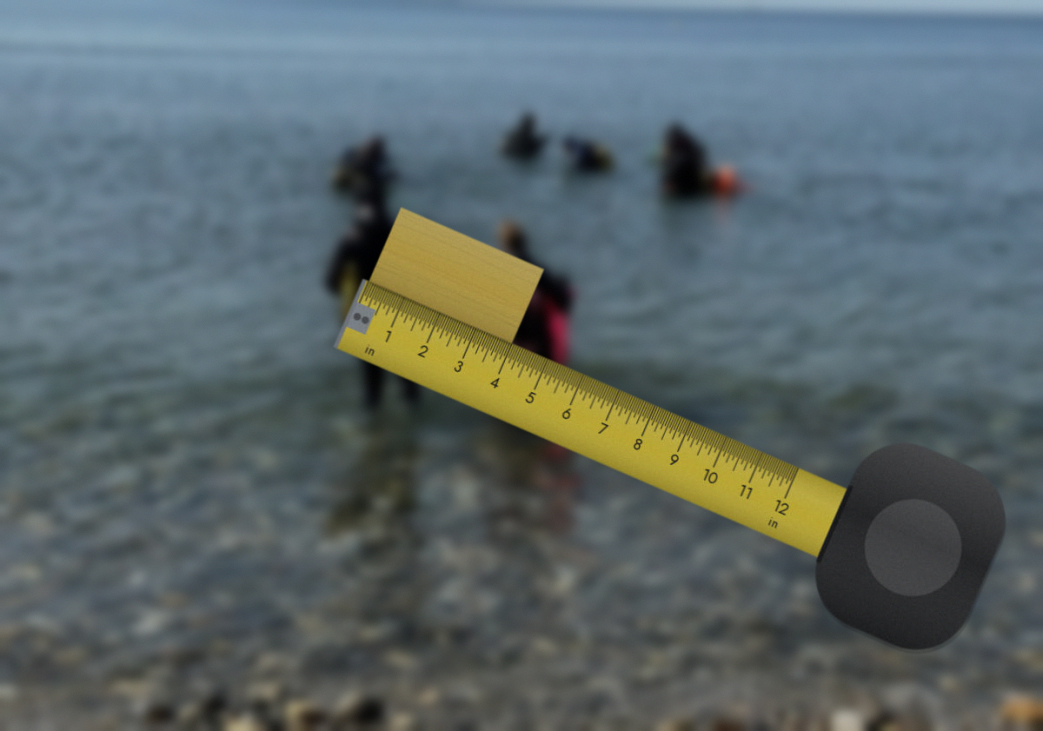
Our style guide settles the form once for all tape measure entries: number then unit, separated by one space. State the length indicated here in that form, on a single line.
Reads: 4 in
